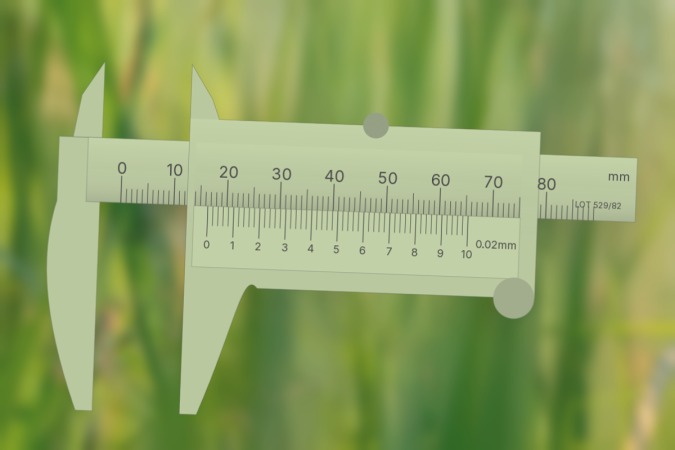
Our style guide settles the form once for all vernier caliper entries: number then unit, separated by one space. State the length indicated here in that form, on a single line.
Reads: 16.4 mm
